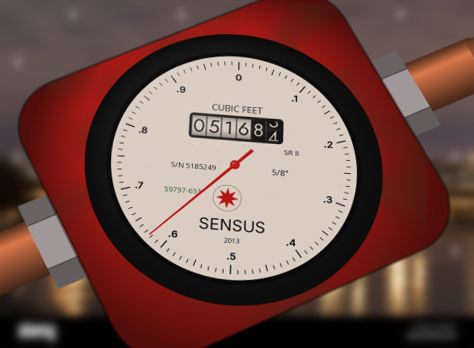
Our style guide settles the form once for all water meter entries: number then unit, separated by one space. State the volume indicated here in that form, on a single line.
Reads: 51683.62 ft³
